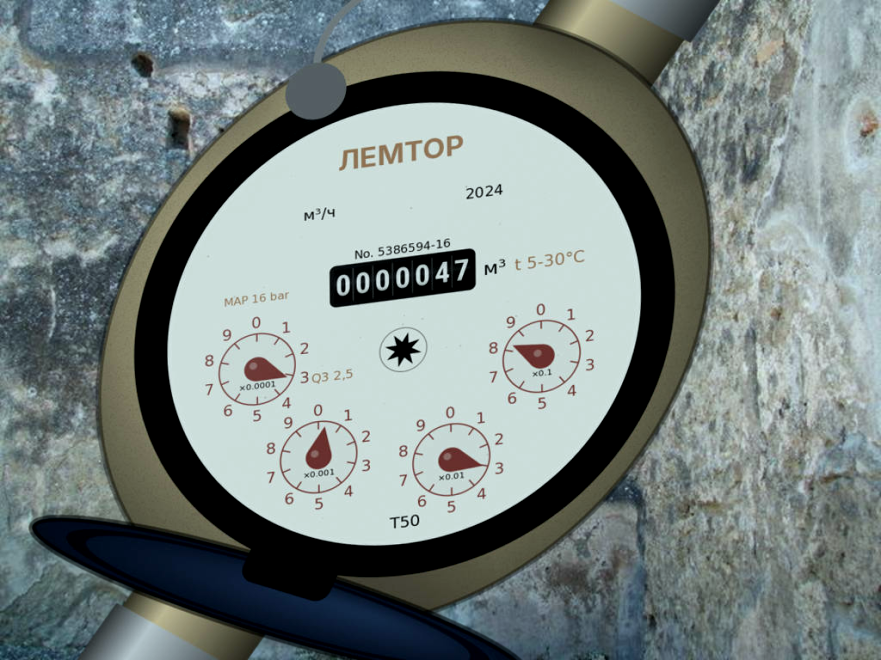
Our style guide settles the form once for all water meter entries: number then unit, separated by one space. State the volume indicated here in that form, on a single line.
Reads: 47.8303 m³
